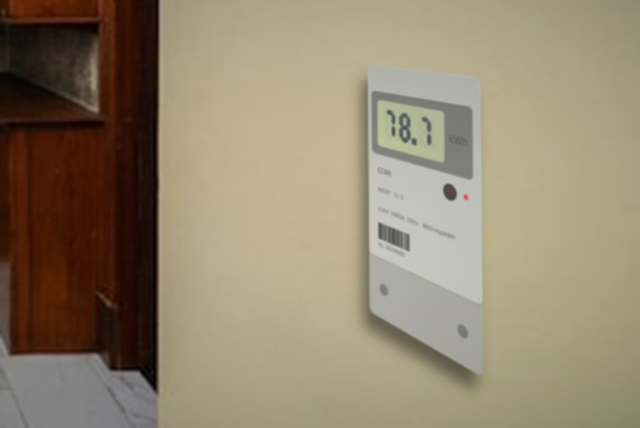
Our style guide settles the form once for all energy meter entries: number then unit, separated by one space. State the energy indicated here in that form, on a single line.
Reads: 78.7 kWh
